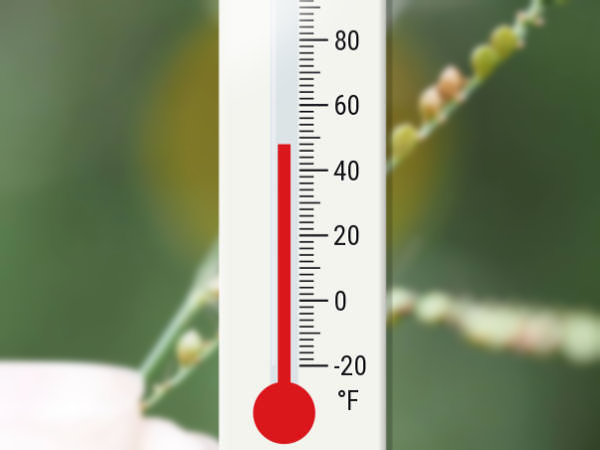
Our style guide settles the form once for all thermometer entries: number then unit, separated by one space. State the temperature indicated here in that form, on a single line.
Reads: 48 °F
